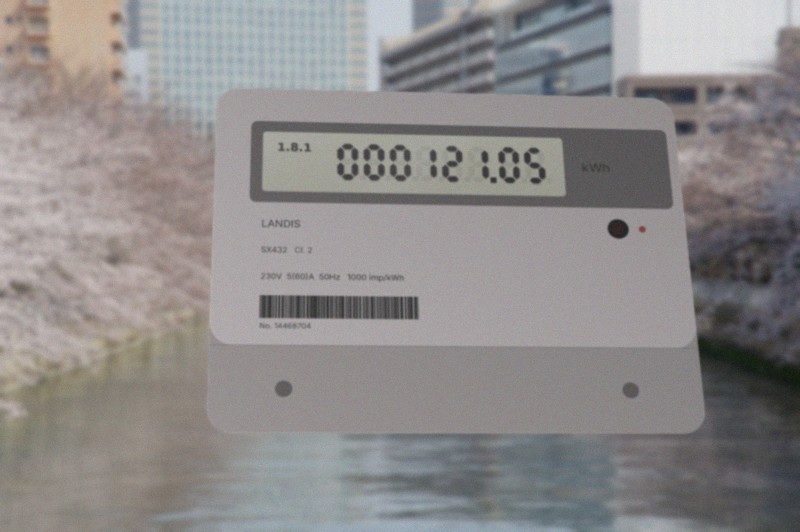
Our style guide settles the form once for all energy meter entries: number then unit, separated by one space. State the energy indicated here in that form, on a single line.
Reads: 121.05 kWh
